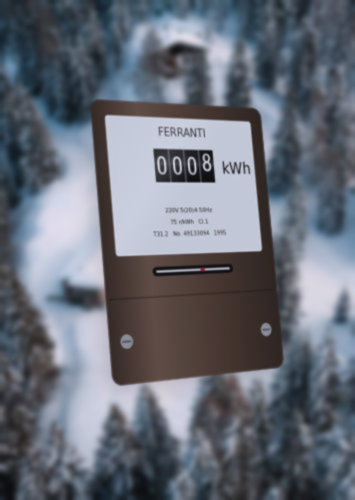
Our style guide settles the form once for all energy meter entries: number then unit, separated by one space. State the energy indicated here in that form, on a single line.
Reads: 8 kWh
